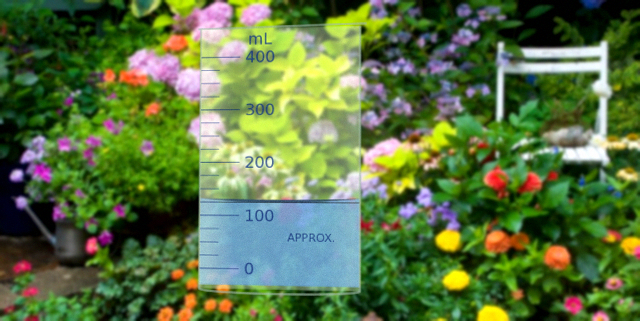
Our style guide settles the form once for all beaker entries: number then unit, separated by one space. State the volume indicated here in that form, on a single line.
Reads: 125 mL
